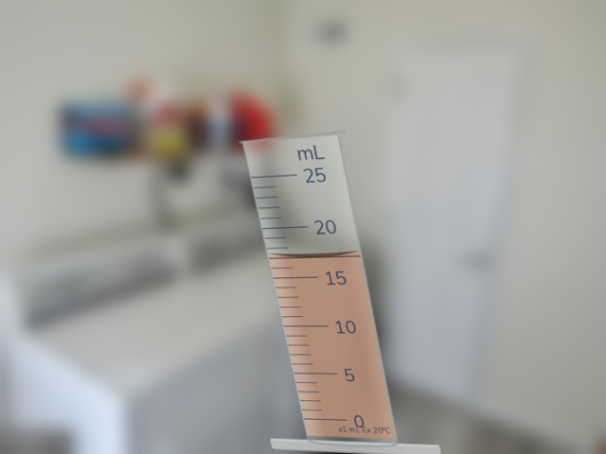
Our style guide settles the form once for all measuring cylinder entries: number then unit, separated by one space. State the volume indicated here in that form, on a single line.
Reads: 17 mL
